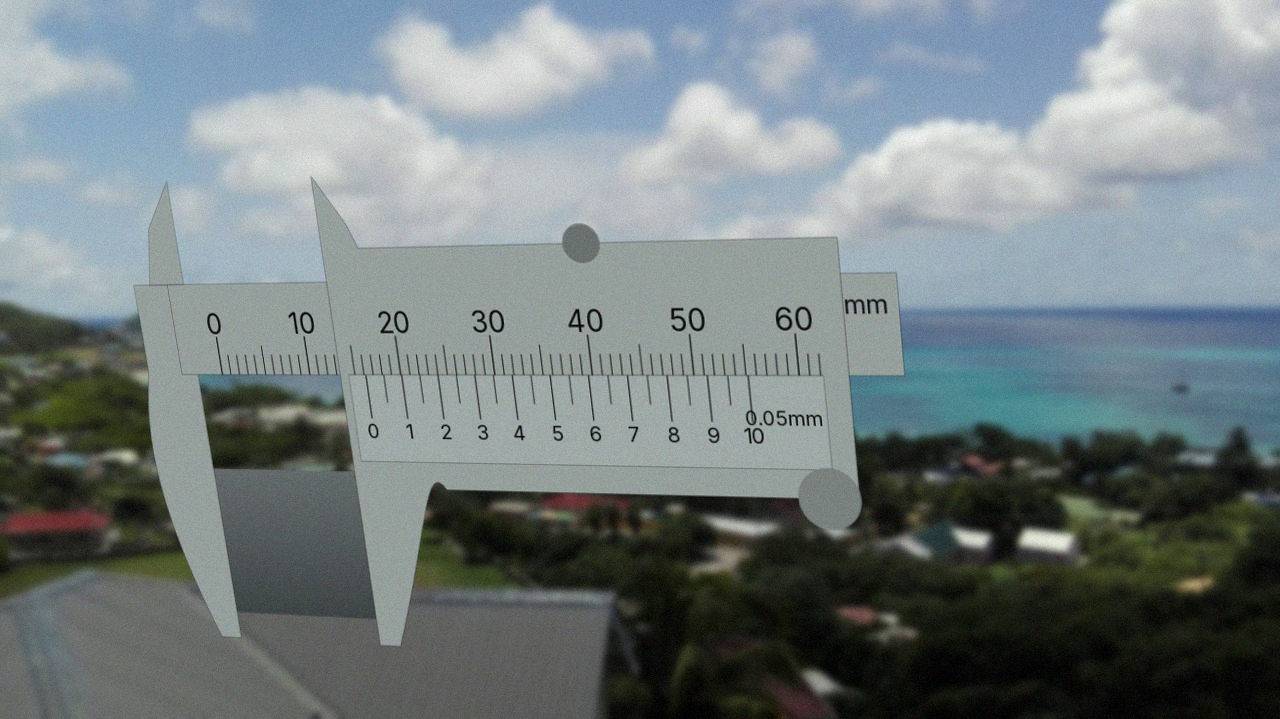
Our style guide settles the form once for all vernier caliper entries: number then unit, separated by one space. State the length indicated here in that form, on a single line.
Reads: 16.2 mm
